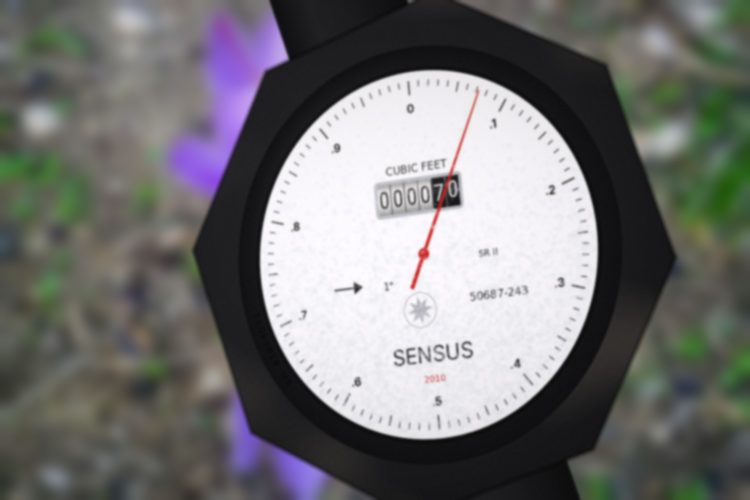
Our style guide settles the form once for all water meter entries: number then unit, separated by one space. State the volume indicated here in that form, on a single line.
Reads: 70.07 ft³
